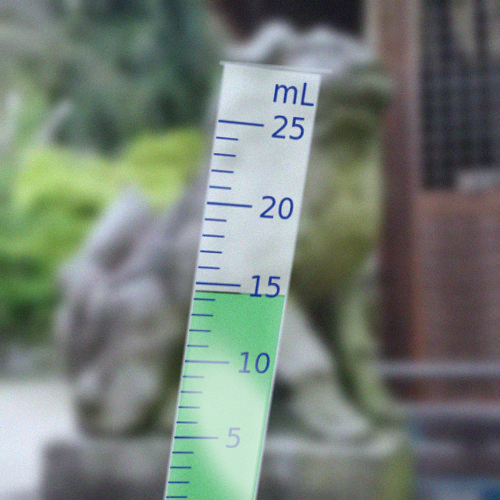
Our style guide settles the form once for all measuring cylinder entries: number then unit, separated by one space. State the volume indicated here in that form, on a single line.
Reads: 14.5 mL
